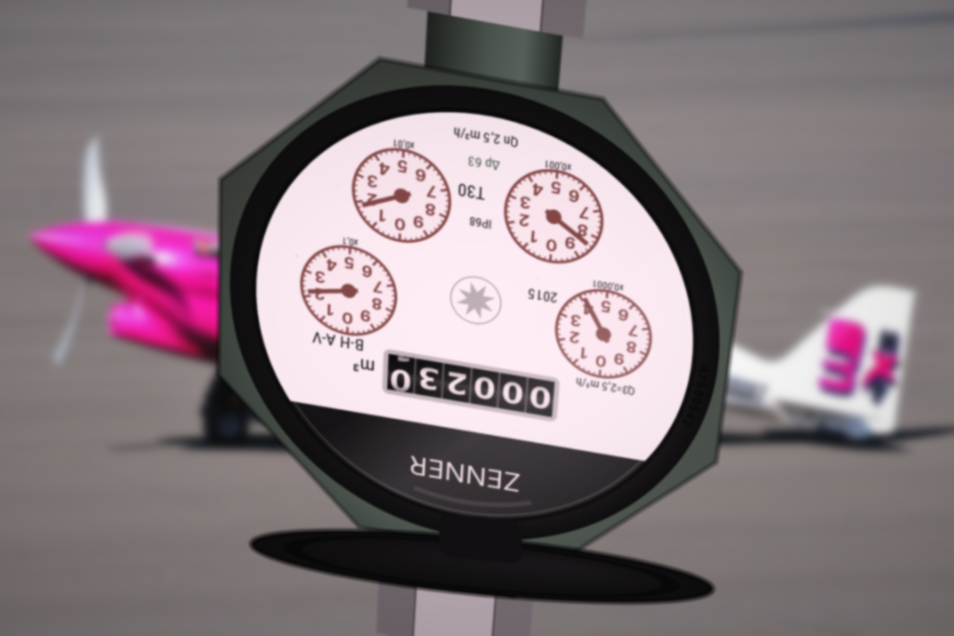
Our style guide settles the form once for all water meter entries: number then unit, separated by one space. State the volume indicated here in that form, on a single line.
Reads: 230.2184 m³
